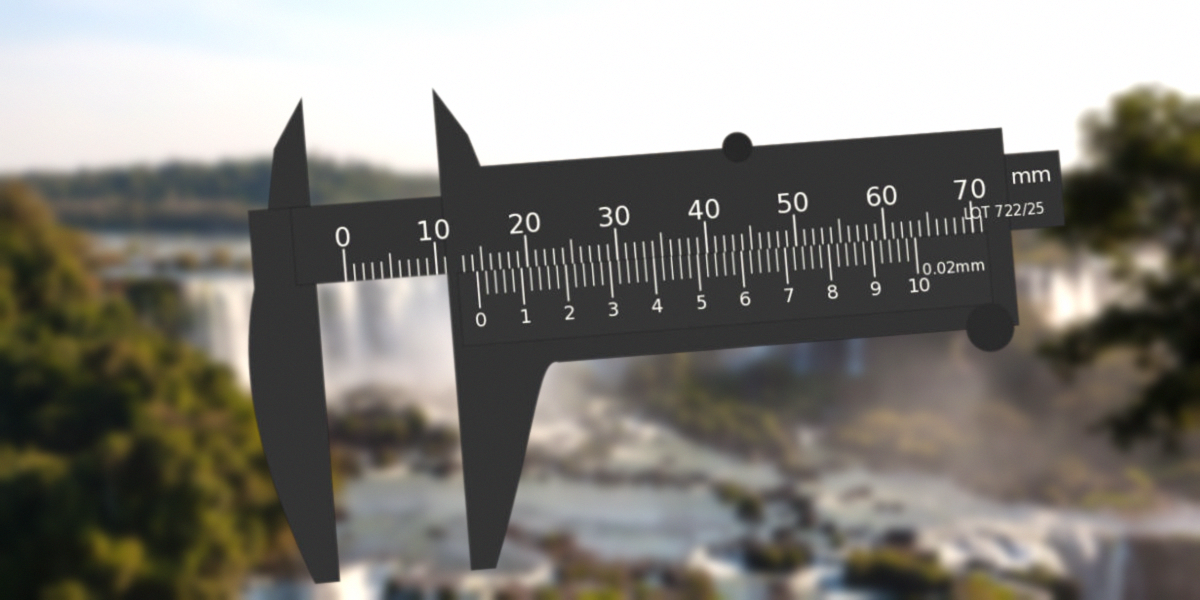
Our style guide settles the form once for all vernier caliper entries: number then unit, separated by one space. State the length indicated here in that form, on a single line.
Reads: 14.4 mm
